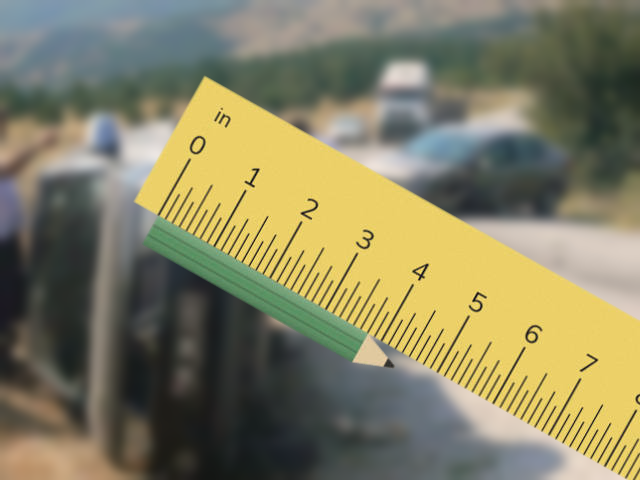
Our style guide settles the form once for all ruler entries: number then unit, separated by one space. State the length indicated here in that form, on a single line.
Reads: 4.375 in
